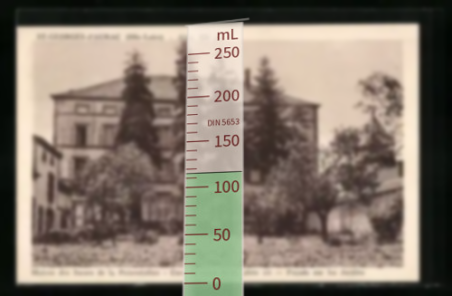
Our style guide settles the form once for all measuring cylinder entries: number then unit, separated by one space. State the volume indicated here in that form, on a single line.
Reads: 115 mL
